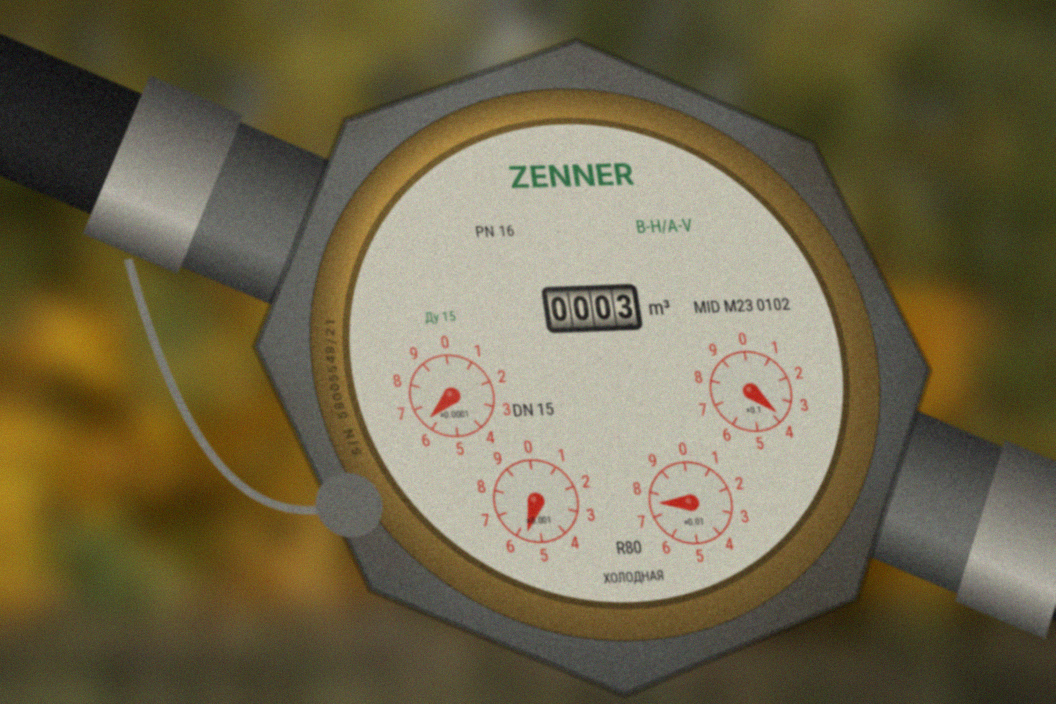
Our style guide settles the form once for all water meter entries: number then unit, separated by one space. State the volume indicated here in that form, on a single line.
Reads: 3.3756 m³
